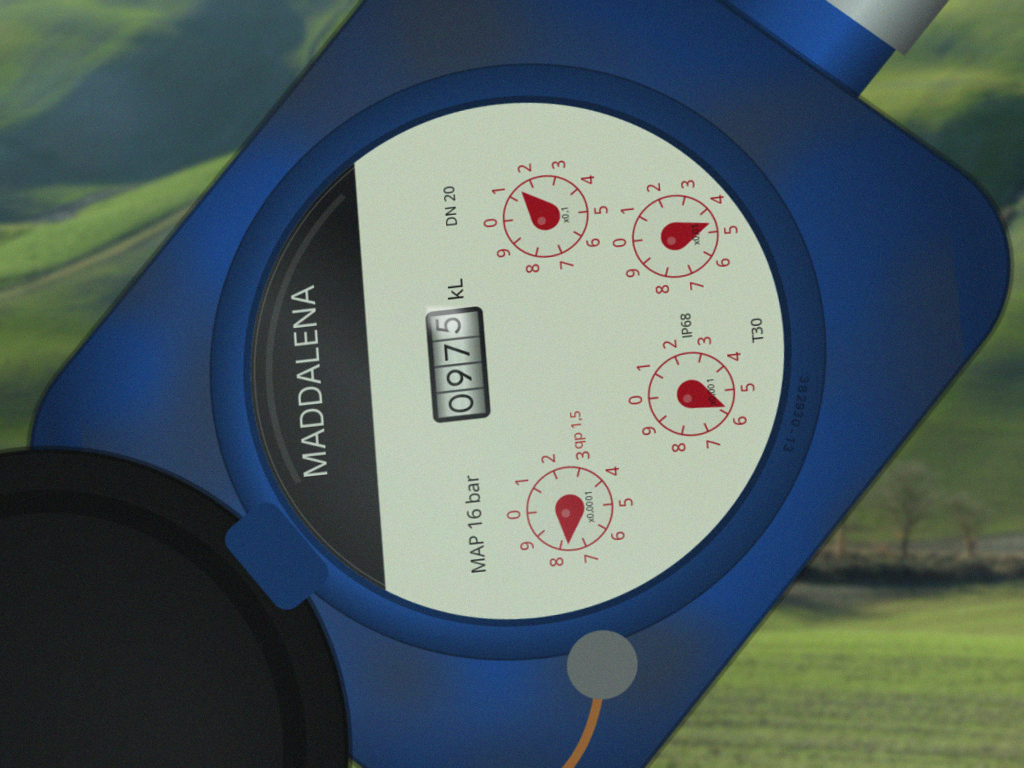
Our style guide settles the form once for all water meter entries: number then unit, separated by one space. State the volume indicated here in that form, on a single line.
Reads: 975.1457 kL
